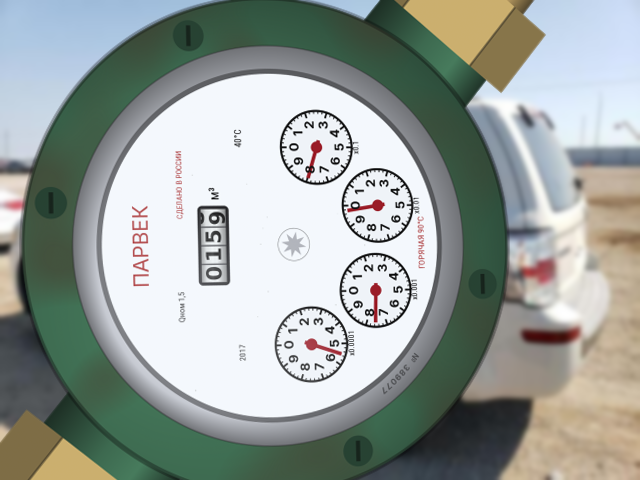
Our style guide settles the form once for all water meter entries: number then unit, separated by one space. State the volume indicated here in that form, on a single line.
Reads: 158.7975 m³
